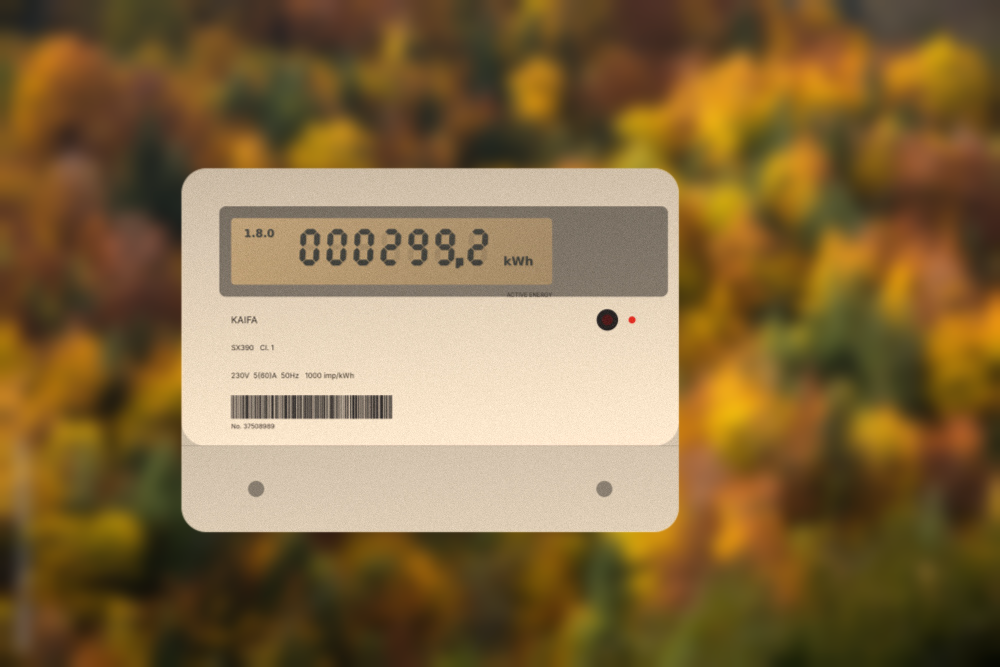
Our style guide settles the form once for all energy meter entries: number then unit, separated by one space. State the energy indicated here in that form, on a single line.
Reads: 299.2 kWh
